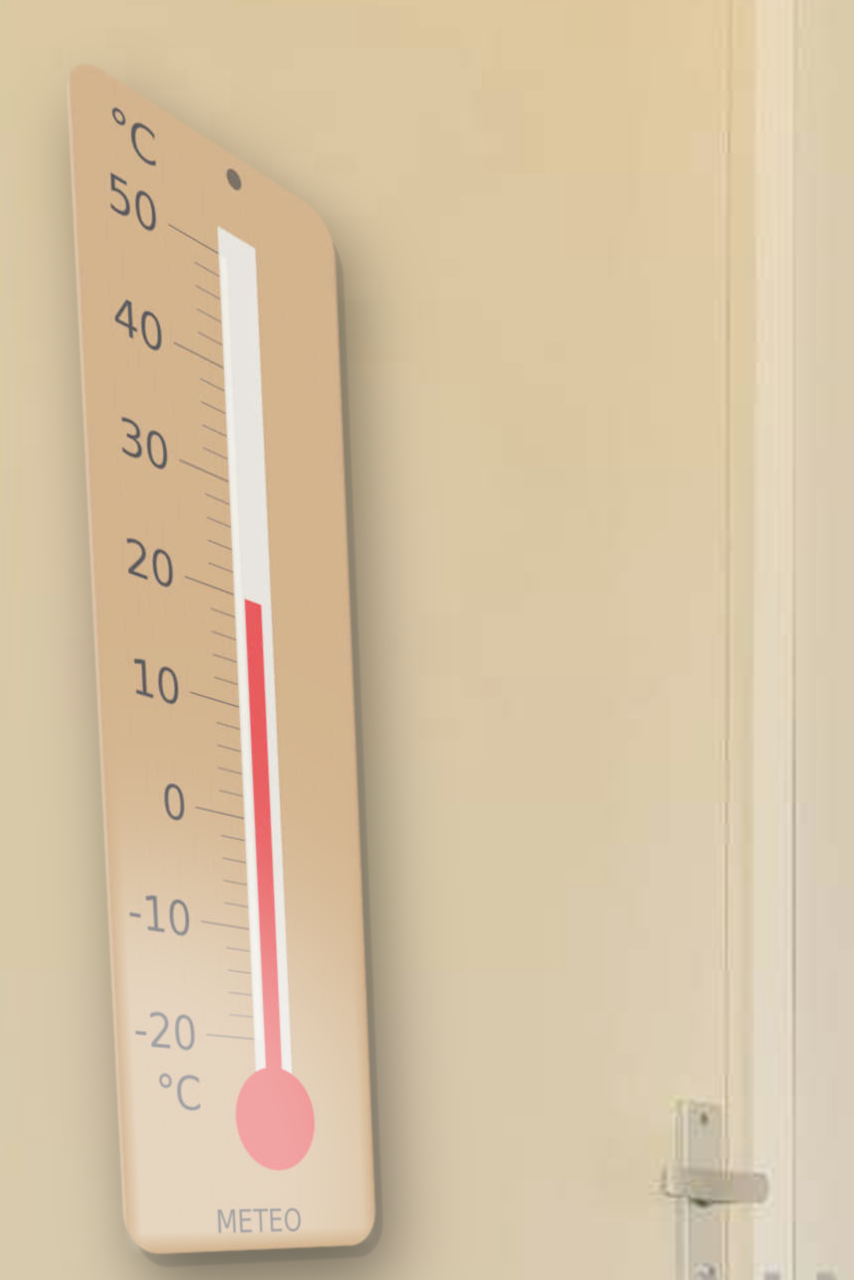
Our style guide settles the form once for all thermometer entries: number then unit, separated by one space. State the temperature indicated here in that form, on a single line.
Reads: 20 °C
